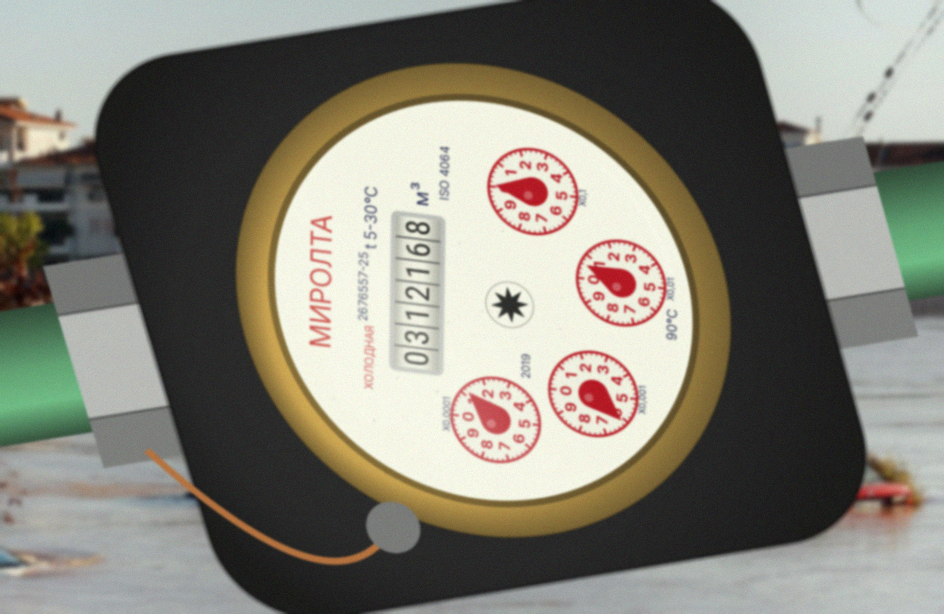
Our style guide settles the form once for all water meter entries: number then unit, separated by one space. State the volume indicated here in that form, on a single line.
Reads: 312168.0061 m³
